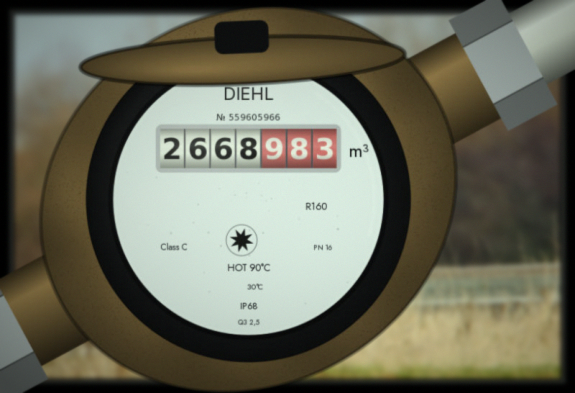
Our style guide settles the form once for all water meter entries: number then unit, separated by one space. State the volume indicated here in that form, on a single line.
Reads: 2668.983 m³
